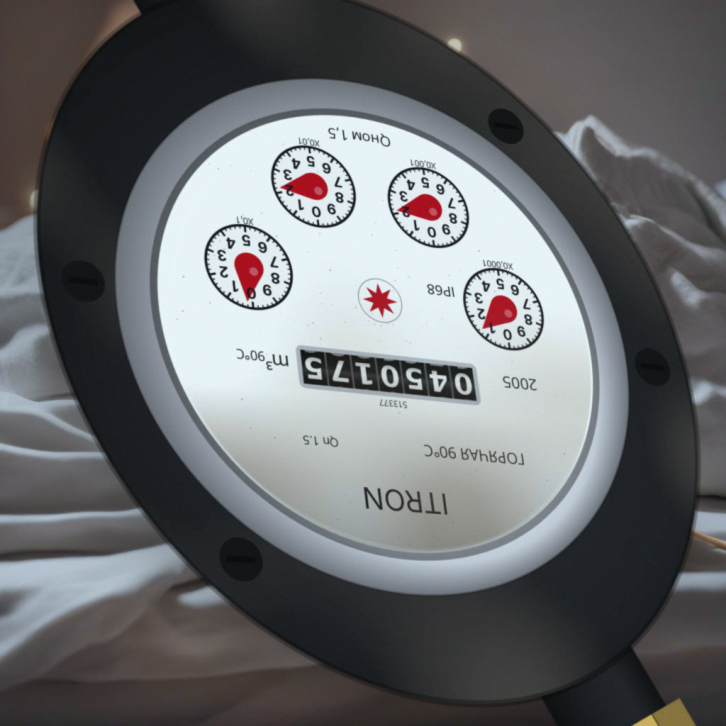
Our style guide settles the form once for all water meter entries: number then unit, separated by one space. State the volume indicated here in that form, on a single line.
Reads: 450175.0221 m³
